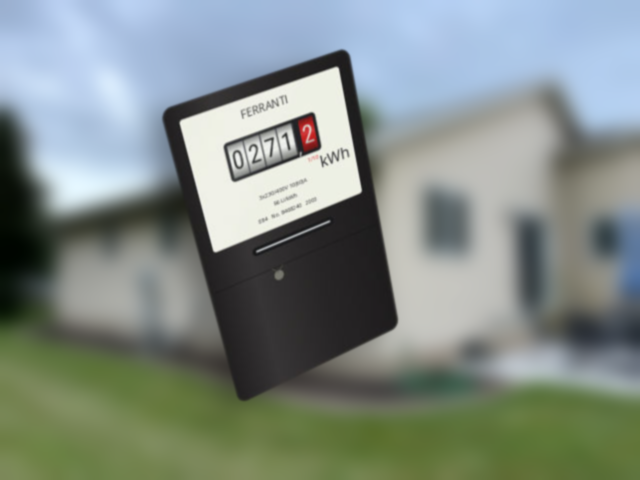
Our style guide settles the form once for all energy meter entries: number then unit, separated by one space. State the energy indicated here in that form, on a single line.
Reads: 271.2 kWh
